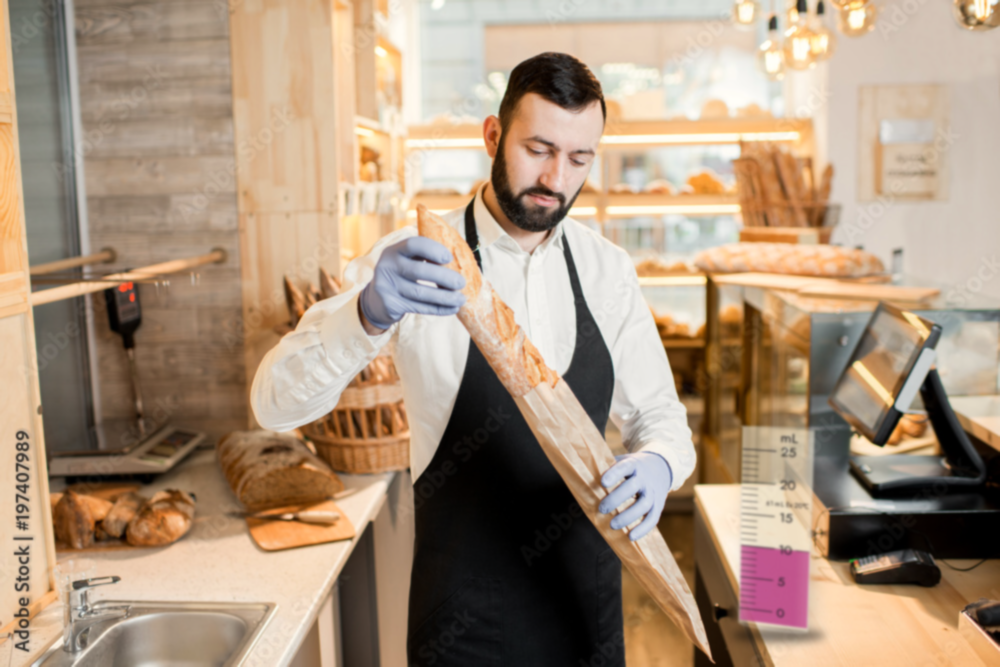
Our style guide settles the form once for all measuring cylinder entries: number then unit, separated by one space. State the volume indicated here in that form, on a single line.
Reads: 10 mL
